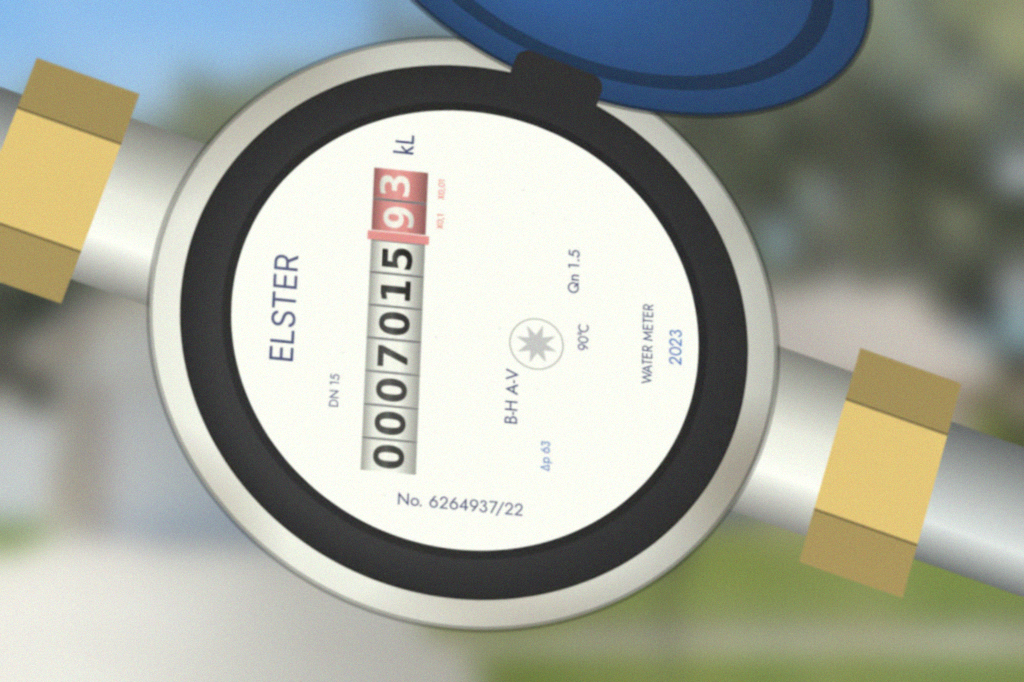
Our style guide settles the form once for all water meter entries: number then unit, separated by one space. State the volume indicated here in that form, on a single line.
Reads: 7015.93 kL
